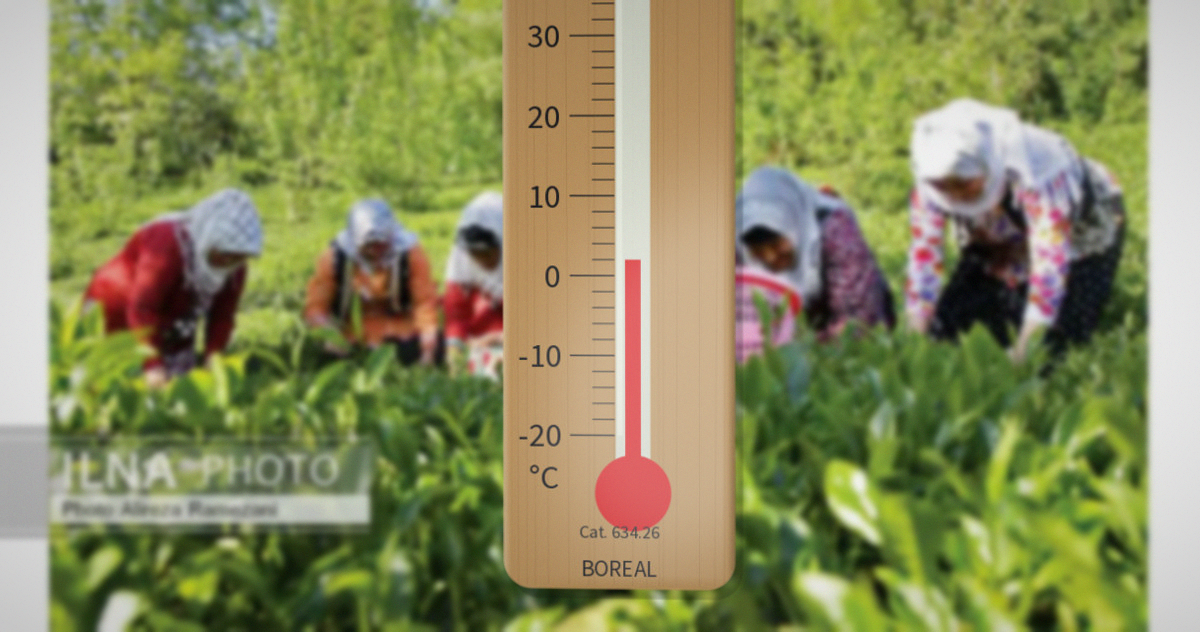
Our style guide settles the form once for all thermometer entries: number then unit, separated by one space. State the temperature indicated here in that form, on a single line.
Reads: 2 °C
